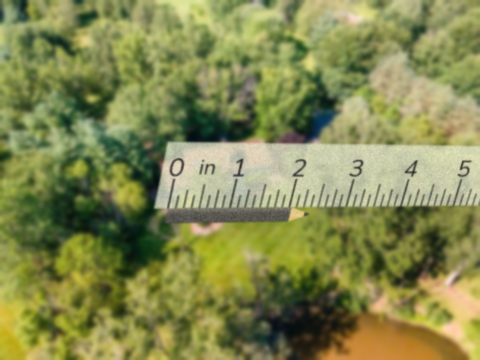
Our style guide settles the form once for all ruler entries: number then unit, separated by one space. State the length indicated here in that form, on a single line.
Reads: 2.375 in
